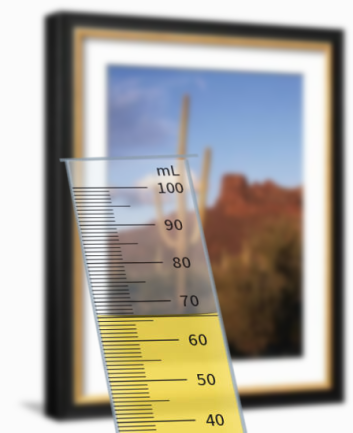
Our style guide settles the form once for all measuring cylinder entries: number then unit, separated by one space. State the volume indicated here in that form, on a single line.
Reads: 66 mL
